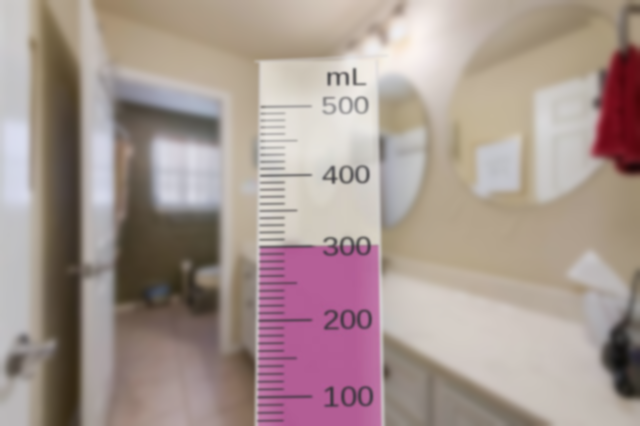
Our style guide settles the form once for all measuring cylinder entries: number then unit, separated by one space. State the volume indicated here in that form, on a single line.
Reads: 300 mL
